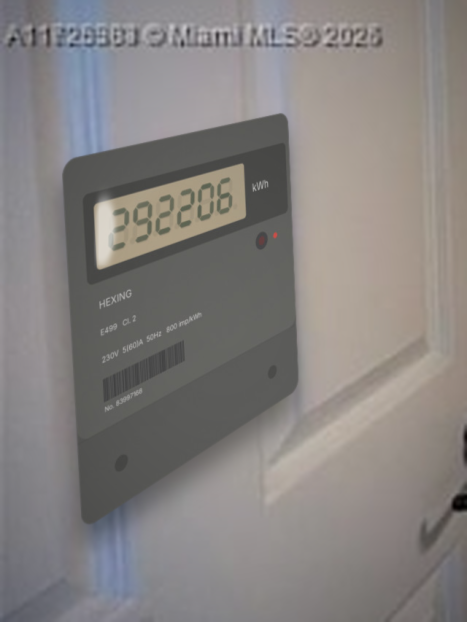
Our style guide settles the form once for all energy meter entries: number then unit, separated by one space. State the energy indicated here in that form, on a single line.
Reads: 292206 kWh
